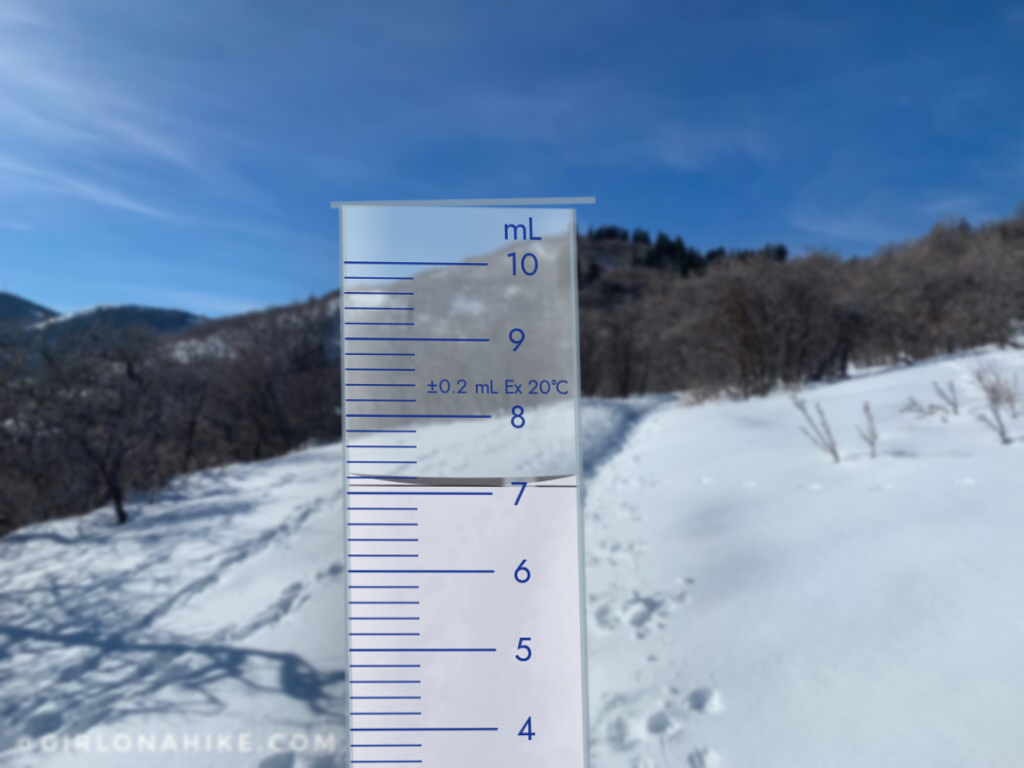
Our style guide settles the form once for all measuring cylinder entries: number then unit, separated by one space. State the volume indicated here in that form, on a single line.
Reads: 7.1 mL
